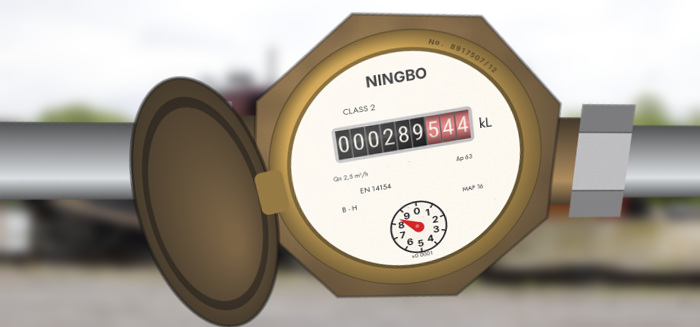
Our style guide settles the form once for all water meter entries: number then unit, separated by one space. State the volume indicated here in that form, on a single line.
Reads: 289.5448 kL
